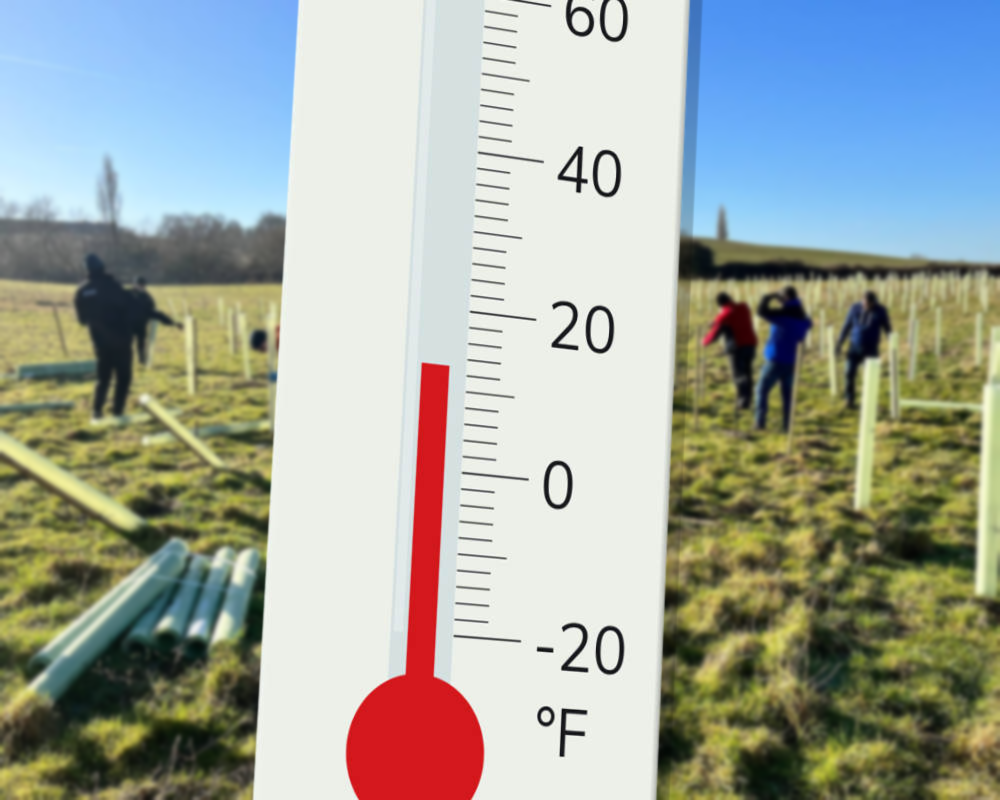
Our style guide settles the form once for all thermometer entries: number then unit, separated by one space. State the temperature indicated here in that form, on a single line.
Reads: 13 °F
